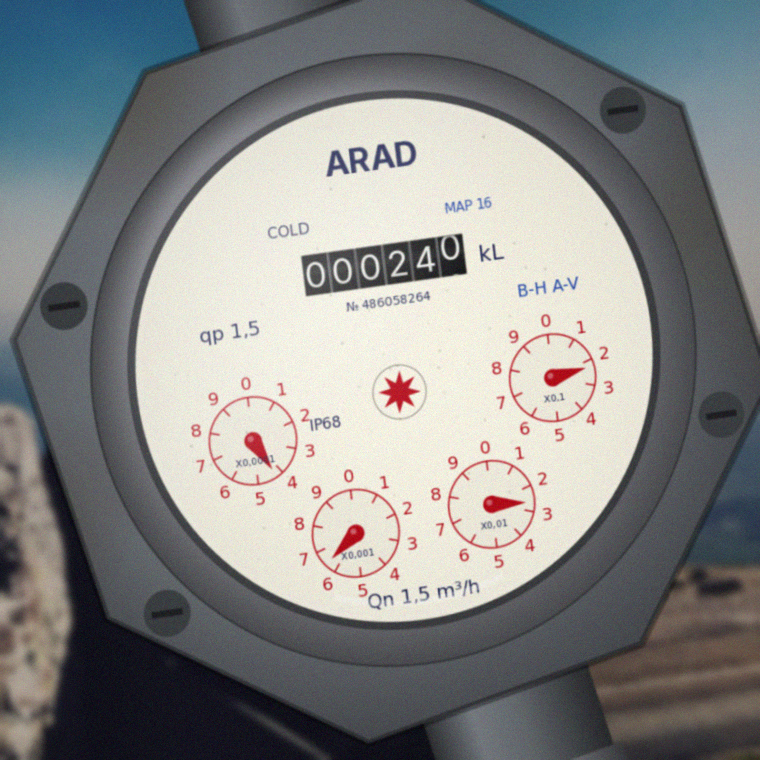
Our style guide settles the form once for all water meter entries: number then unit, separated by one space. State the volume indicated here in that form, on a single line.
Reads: 240.2264 kL
